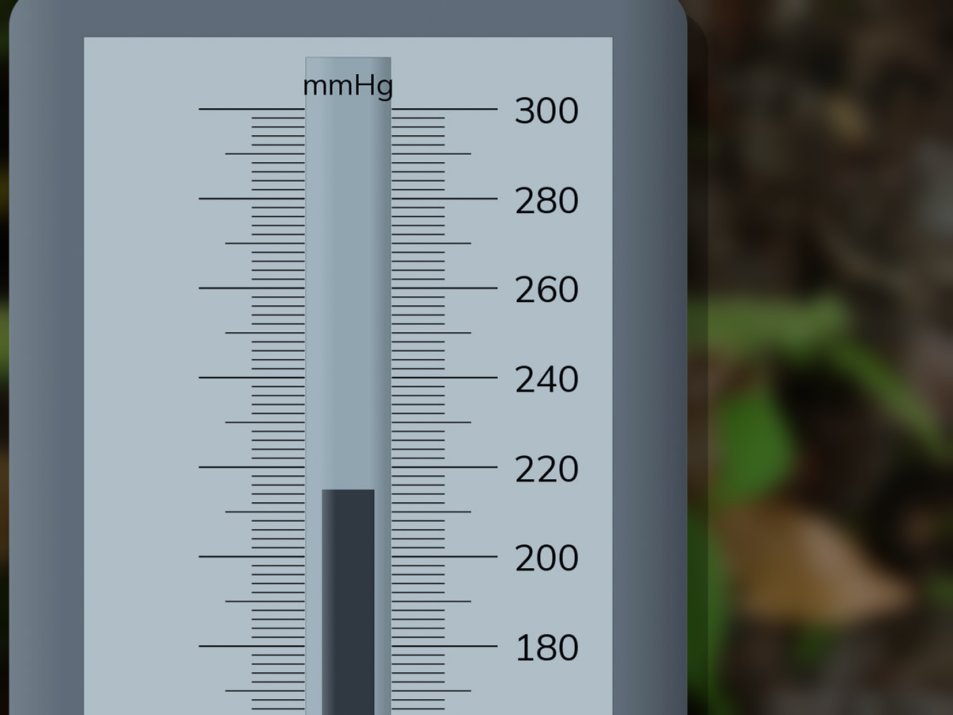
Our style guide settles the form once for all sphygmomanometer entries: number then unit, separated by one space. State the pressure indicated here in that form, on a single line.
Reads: 215 mmHg
